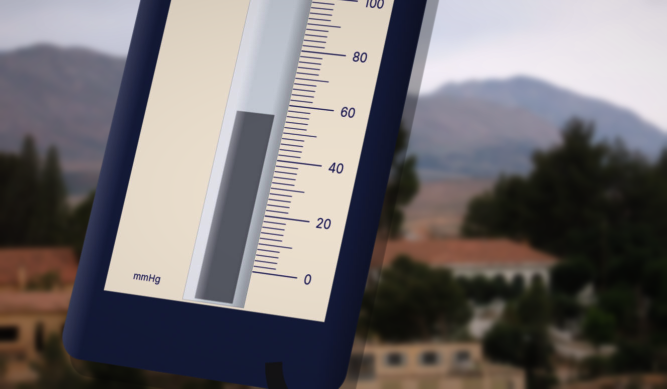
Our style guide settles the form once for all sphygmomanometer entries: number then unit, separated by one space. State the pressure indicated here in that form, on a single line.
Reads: 56 mmHg
